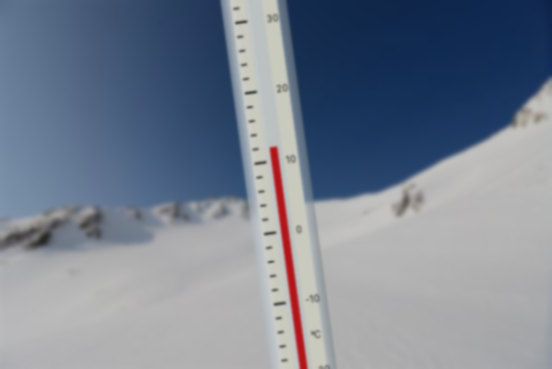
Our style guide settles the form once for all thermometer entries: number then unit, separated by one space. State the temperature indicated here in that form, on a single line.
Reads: 12 °C
